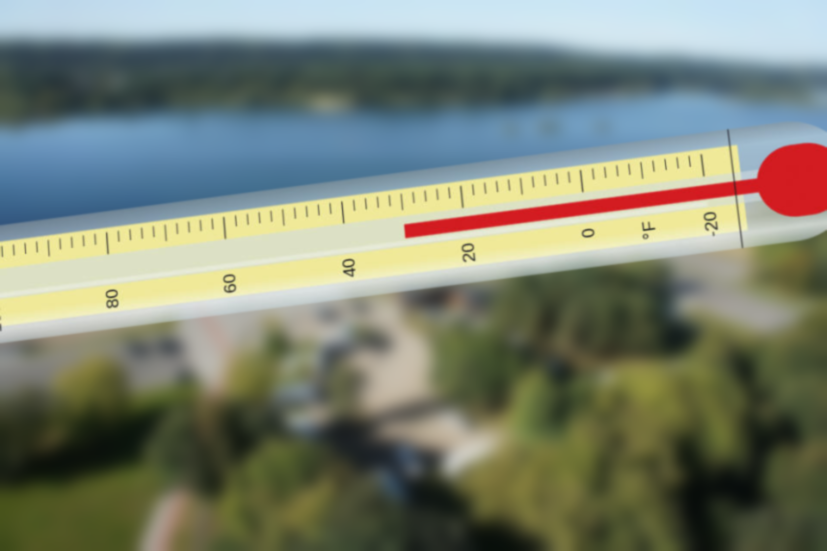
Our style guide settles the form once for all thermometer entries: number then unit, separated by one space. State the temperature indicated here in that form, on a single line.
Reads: 30 °F
